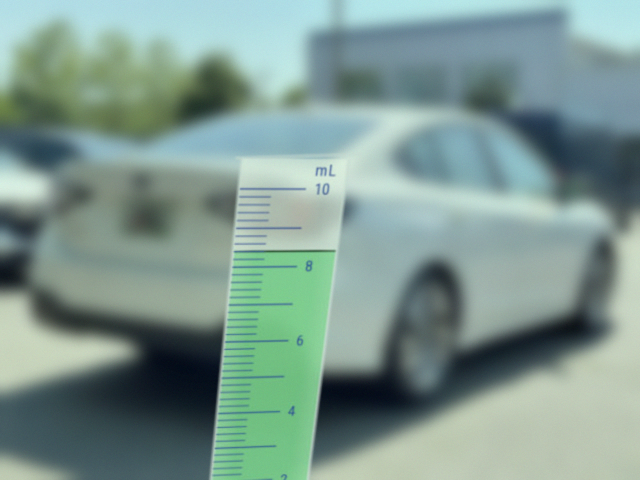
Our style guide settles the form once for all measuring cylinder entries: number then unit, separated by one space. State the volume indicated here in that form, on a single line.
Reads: 8.4 mL
